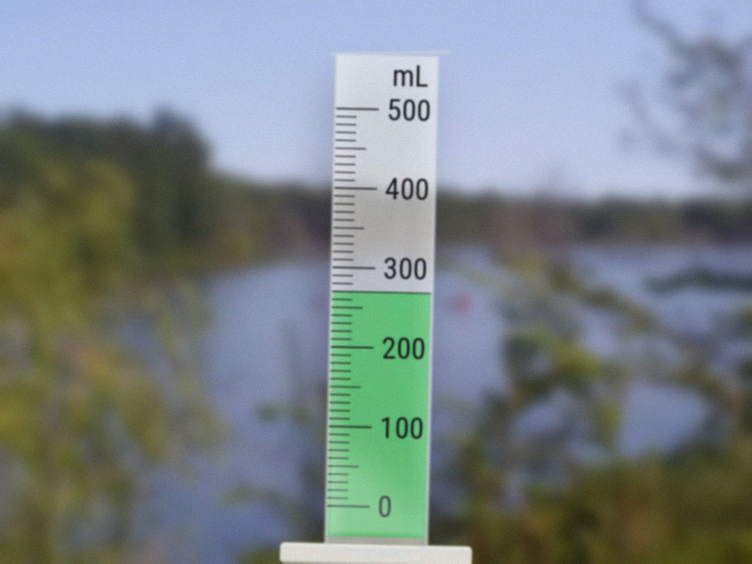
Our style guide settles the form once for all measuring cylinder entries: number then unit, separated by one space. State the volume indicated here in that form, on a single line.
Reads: 270 mL
